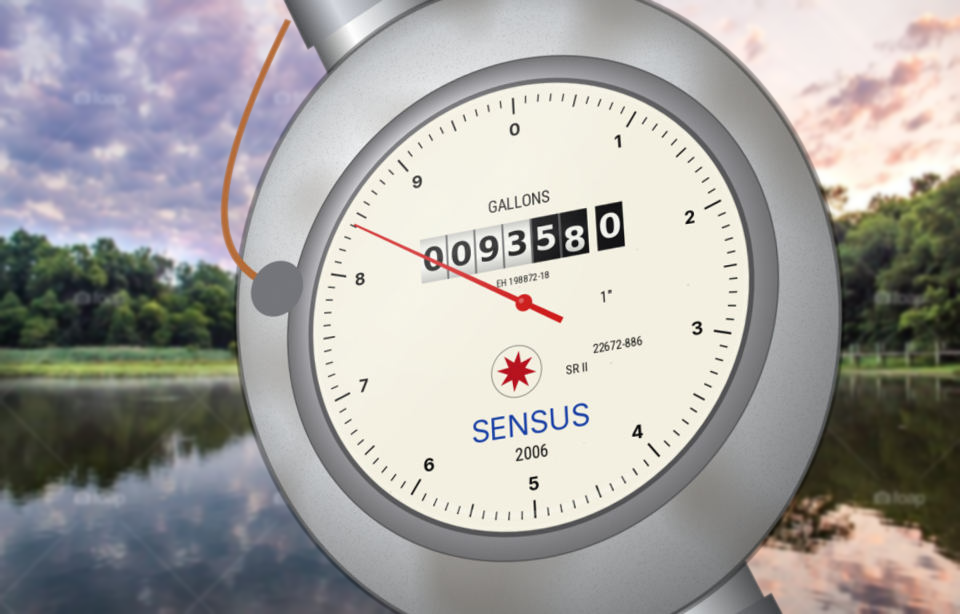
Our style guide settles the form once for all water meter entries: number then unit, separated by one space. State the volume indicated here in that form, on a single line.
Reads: 93578.4 gal
